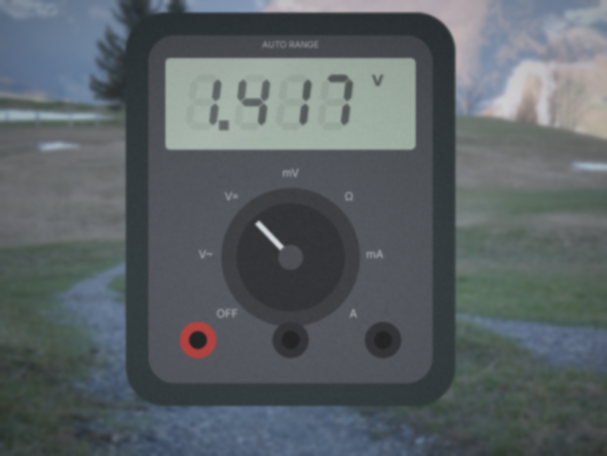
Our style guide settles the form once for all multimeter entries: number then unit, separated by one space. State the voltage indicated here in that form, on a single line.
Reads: 1.417 V
